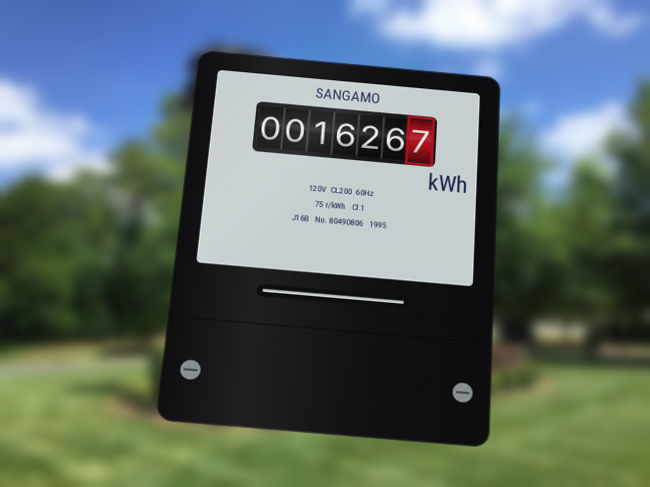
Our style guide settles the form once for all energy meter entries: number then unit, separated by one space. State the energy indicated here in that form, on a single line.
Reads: 1626.7 kWh
